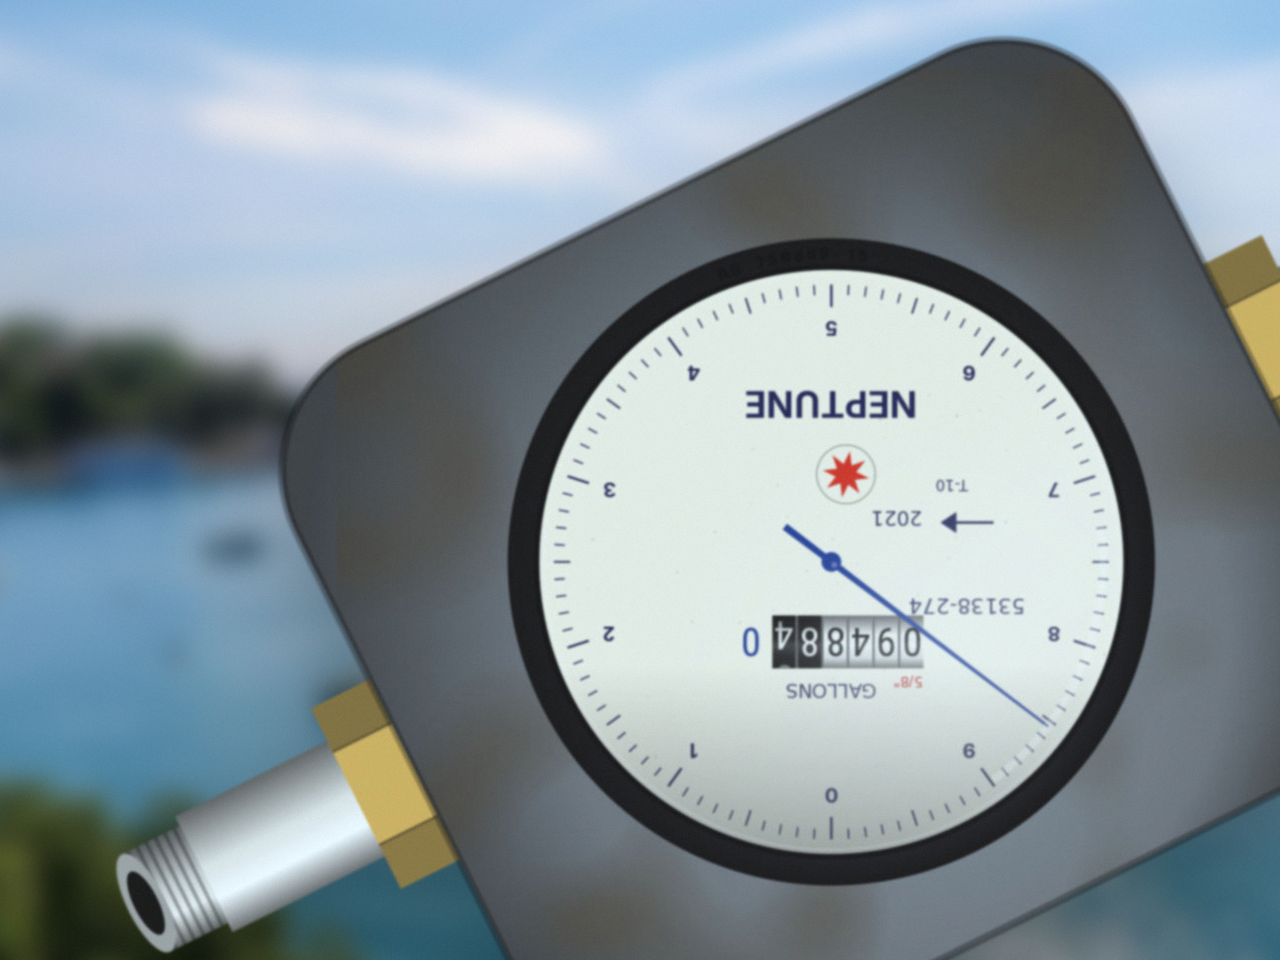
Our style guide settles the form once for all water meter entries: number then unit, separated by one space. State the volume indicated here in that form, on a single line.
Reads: 948838.5 gal
